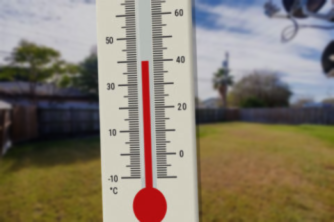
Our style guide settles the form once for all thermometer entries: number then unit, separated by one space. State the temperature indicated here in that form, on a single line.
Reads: 40 °C
